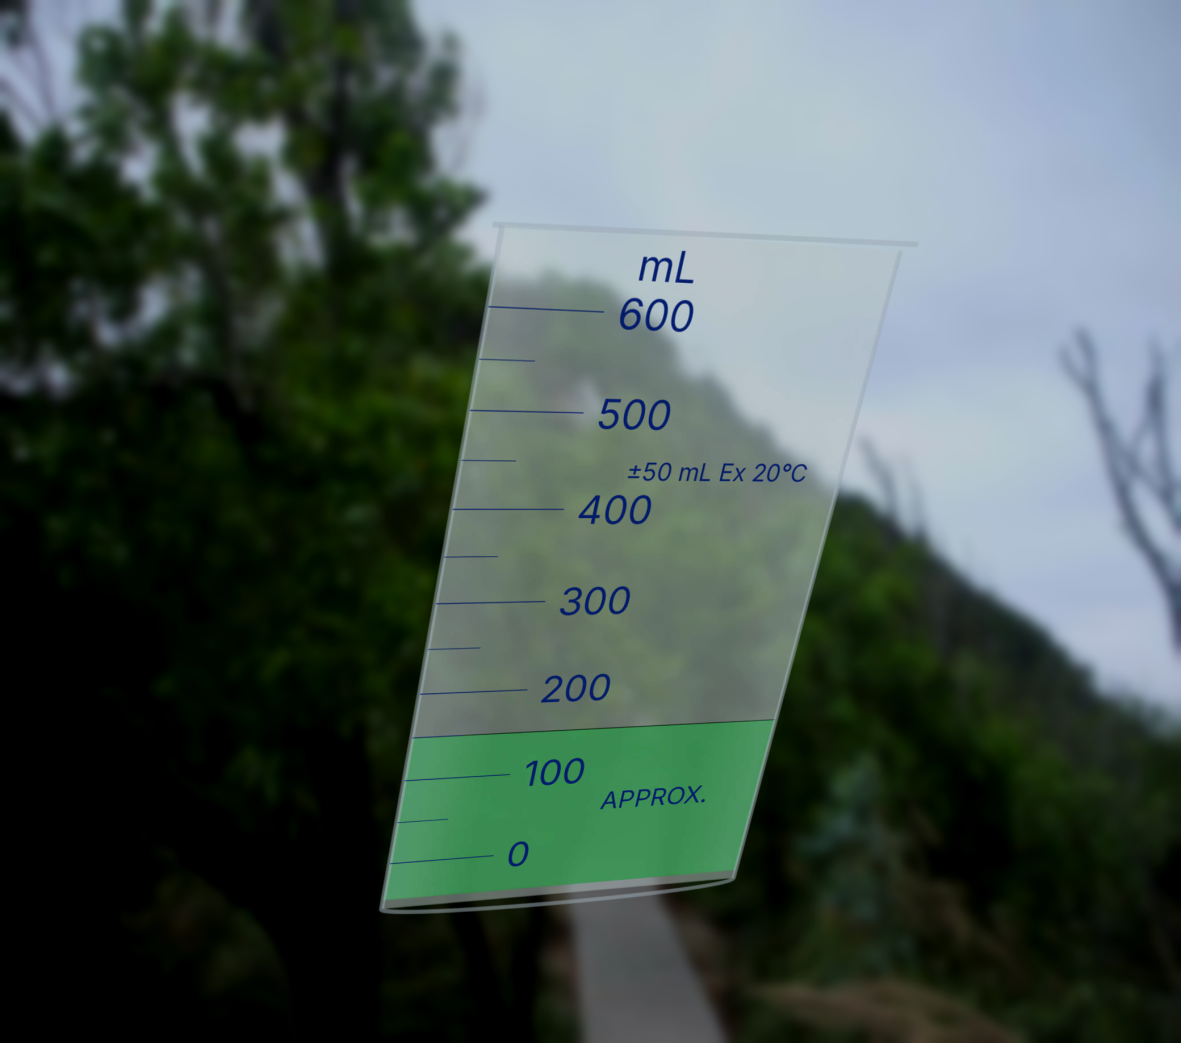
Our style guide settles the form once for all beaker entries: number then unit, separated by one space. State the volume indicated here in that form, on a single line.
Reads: 150 mL
